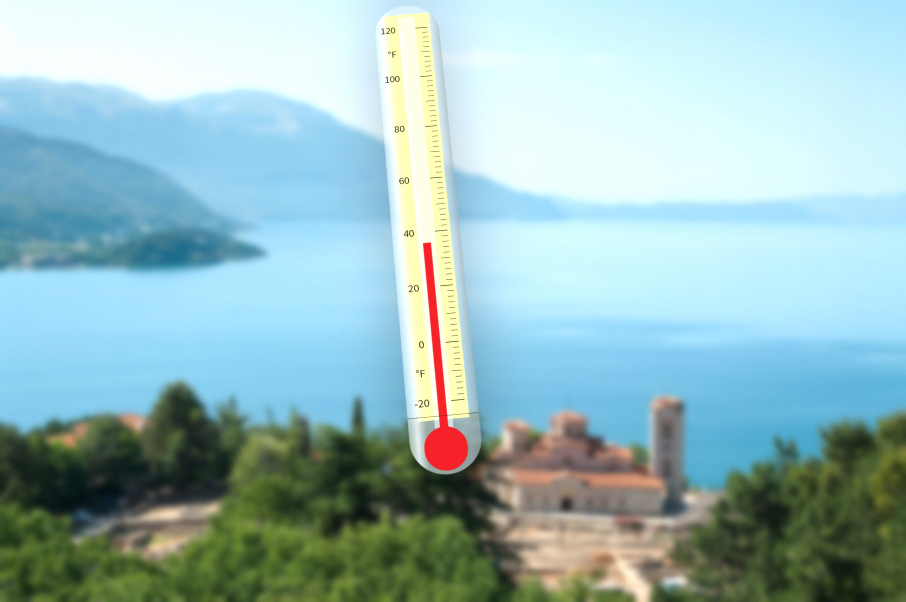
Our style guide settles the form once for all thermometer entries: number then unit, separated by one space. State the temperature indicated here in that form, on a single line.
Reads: 36 °F
